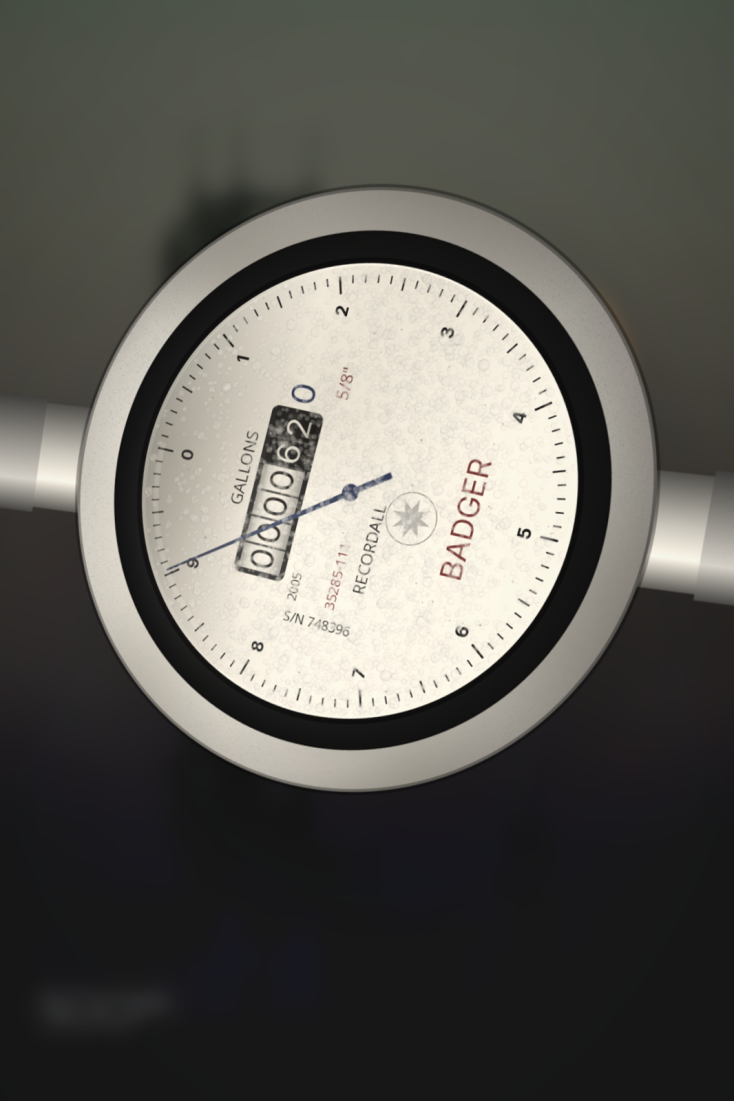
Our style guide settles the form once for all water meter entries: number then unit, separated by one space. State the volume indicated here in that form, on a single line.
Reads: 619.0 gal
